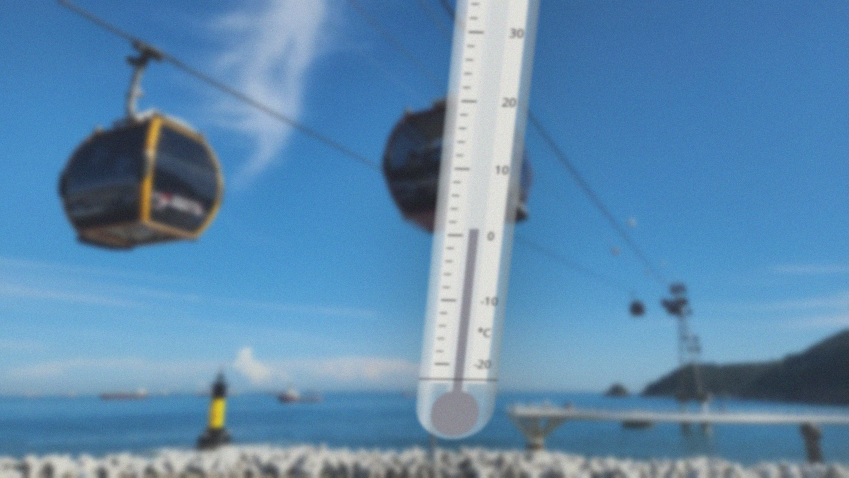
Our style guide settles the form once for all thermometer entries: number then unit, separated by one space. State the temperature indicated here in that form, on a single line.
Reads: 1 °C
